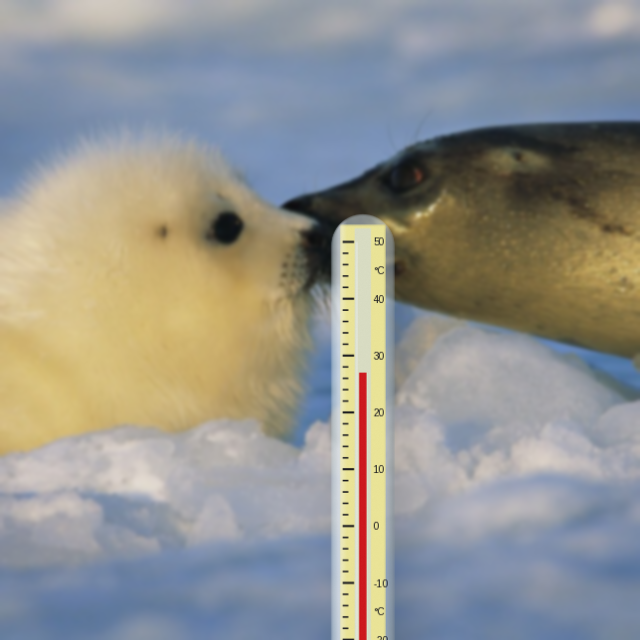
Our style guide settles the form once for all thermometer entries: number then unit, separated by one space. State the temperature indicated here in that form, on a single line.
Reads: 27 °C
